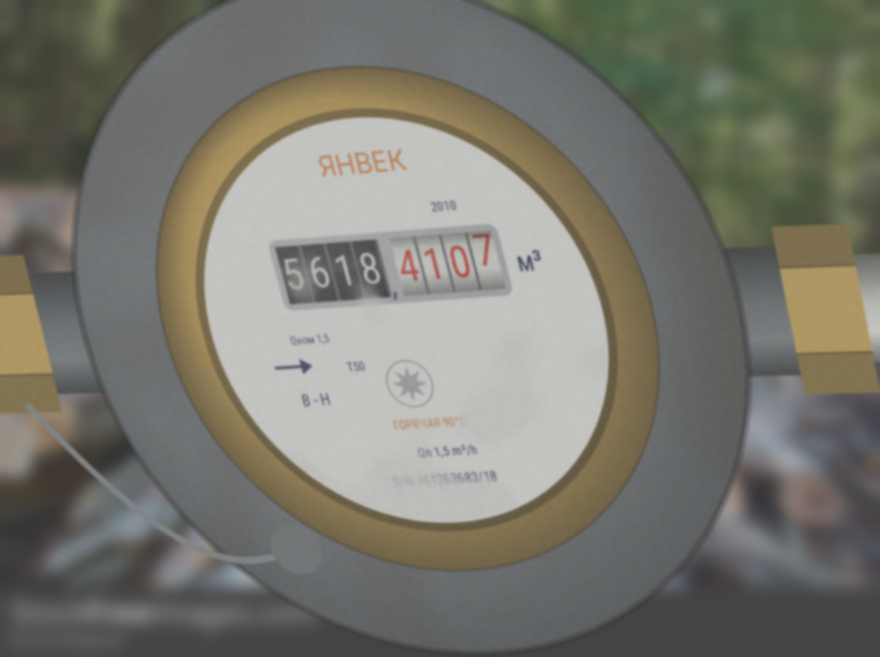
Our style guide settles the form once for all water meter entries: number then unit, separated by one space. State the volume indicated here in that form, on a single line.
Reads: 5618.4107 m³
